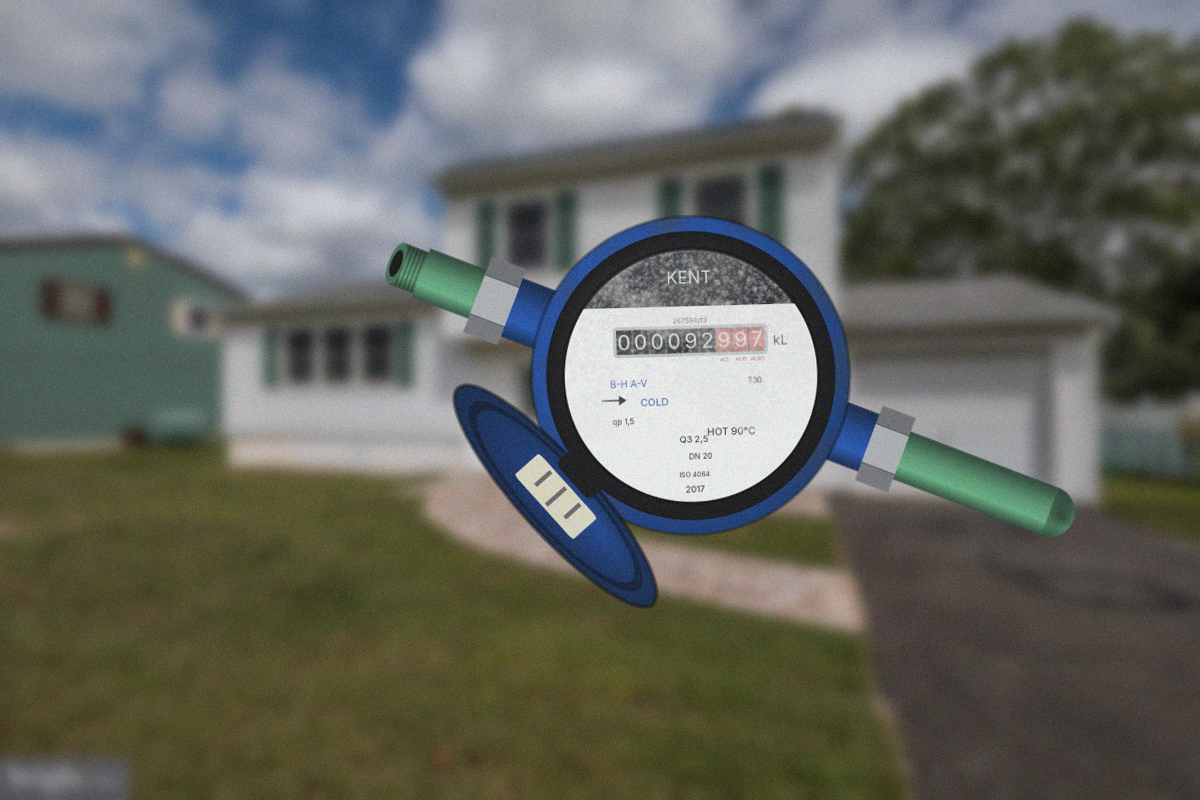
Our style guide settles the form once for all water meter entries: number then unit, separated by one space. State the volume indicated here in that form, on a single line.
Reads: 92.997 kL
